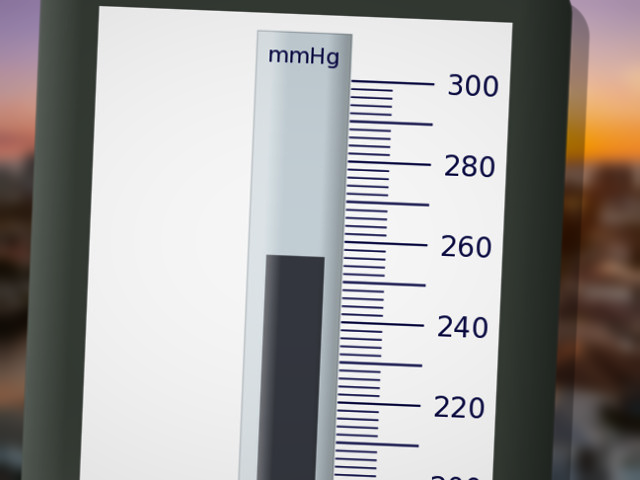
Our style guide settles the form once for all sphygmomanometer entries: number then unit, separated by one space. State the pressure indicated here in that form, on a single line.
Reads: 256 mmHg
